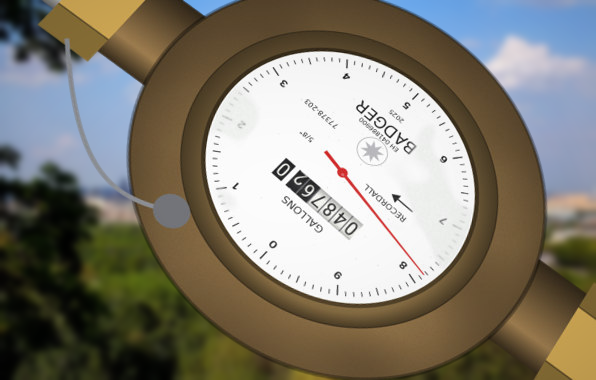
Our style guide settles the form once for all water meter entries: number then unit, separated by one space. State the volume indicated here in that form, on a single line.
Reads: 487617.8 gal
